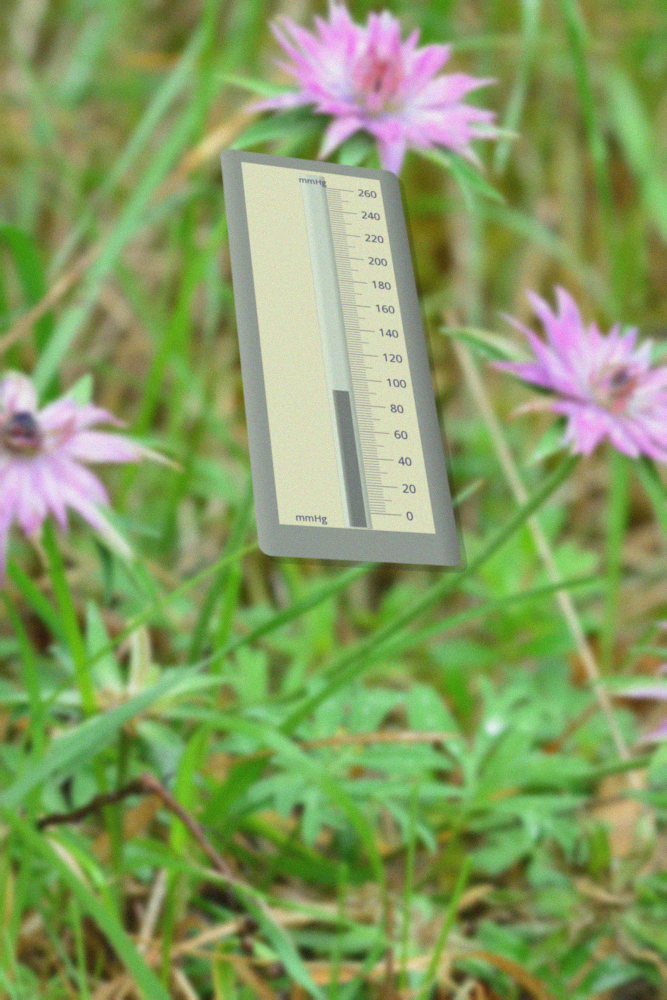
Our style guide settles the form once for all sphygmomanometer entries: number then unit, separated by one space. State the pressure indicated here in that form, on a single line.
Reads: 90 mmHg
